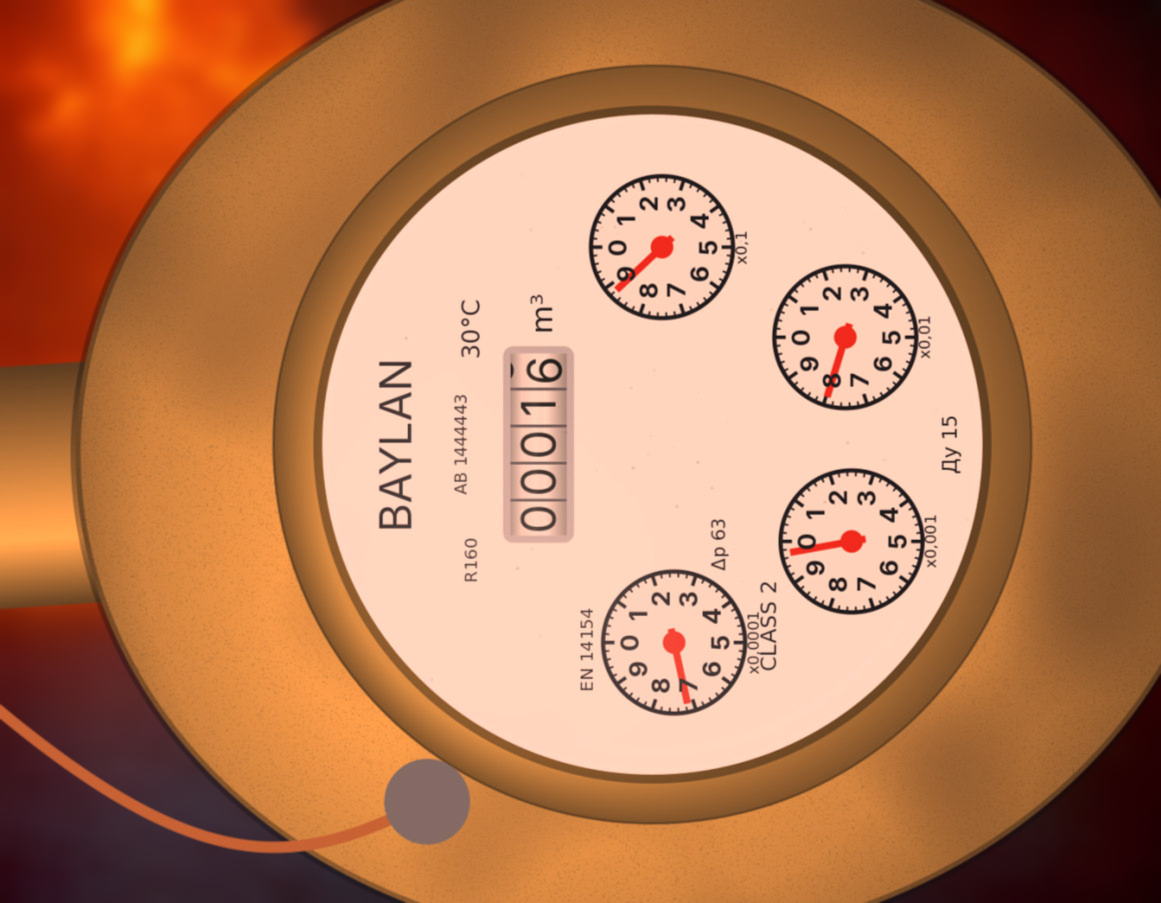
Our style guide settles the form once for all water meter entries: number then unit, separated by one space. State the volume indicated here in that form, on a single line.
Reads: 15.8797 m³
